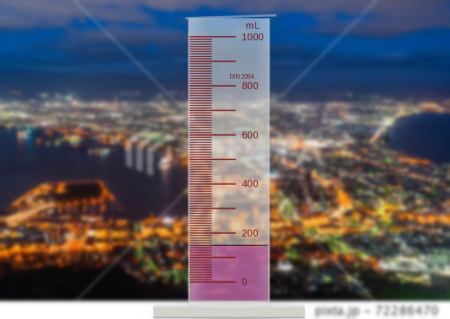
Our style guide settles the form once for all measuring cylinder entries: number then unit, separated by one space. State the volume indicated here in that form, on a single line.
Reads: 150 mL
